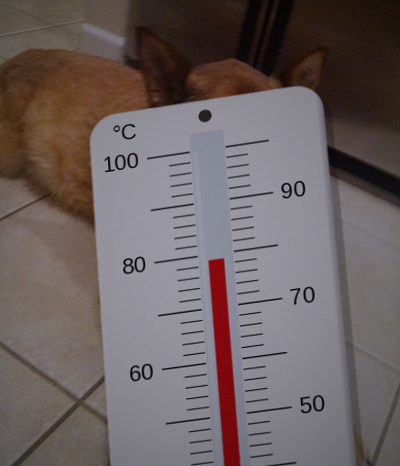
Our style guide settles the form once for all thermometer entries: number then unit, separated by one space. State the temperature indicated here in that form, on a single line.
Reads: 79 °C
